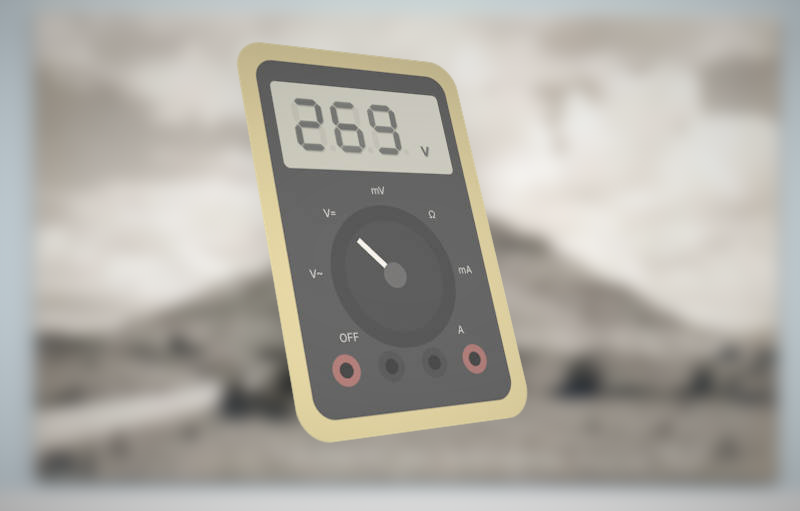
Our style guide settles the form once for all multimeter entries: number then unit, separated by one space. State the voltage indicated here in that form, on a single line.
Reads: 269 V
